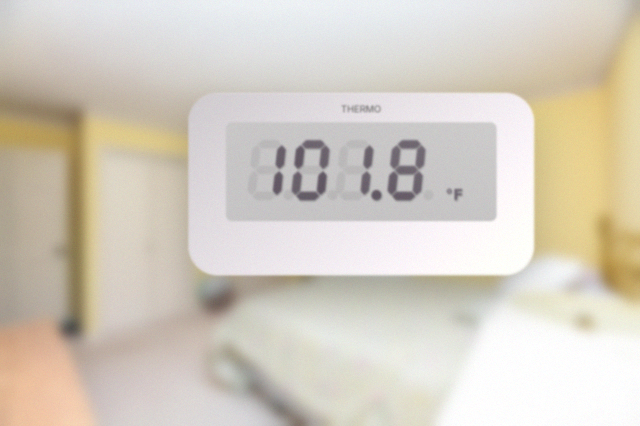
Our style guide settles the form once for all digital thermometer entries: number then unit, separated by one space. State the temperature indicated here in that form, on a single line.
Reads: 101.8 °F
